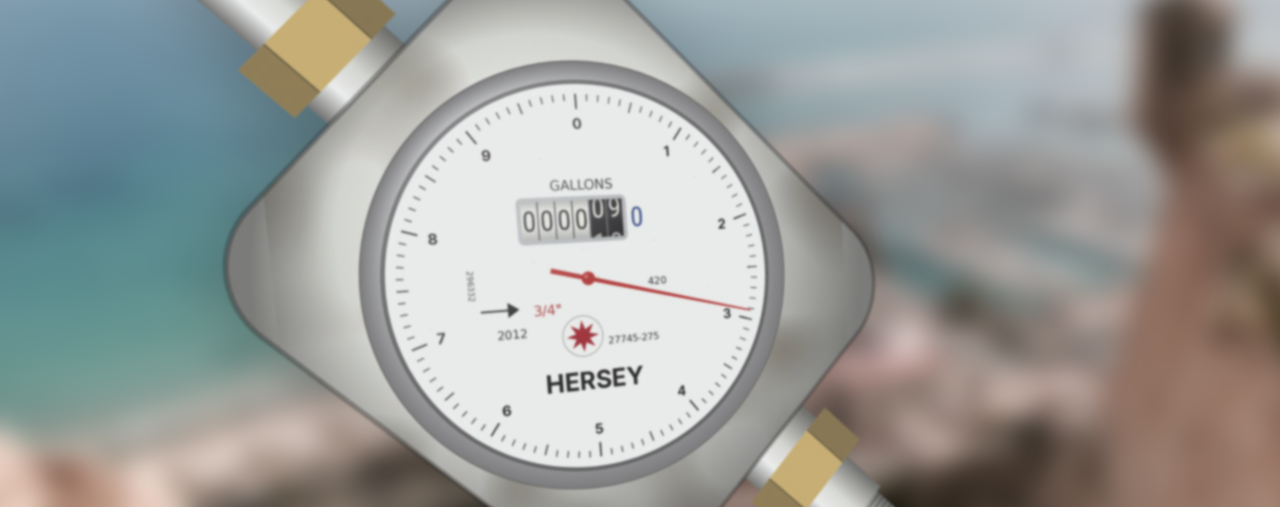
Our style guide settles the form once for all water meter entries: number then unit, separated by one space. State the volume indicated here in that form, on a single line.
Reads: 92.9 gal
